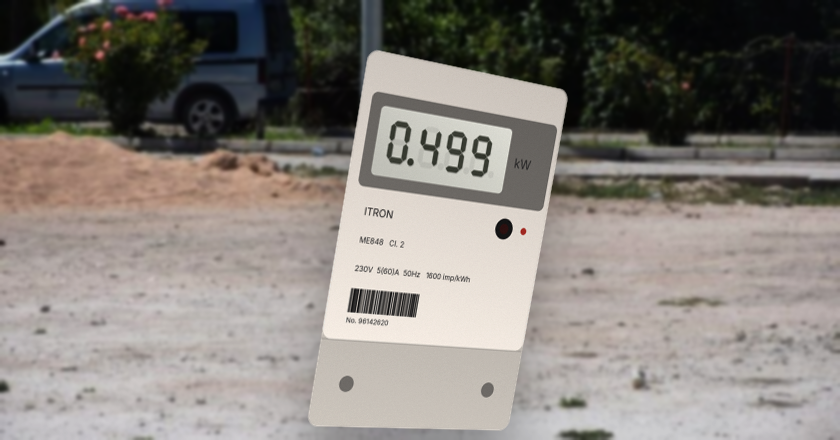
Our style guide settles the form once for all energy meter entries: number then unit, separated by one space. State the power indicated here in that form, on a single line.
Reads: 0.499 kW
